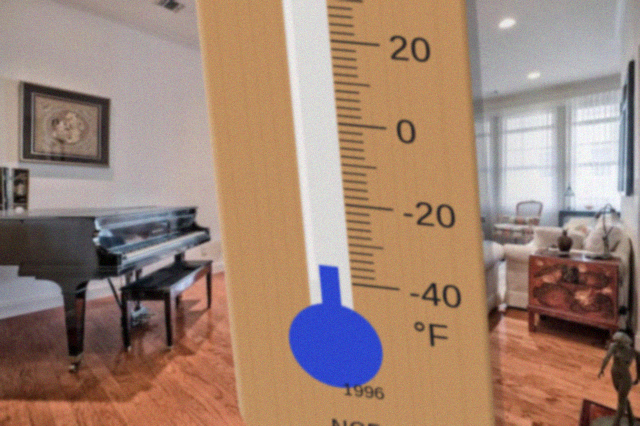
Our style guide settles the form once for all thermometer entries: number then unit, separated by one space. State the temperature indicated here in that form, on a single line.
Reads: -36 °F
